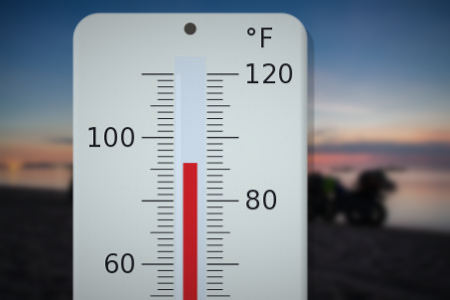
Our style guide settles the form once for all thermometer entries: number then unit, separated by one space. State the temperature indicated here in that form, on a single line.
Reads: 92 °F
